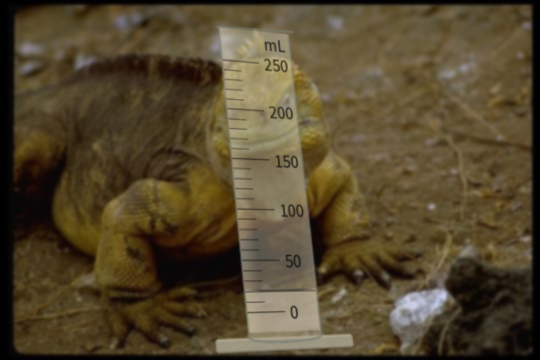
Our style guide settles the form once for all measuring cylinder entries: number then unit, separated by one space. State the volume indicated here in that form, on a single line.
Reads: 20 mL
